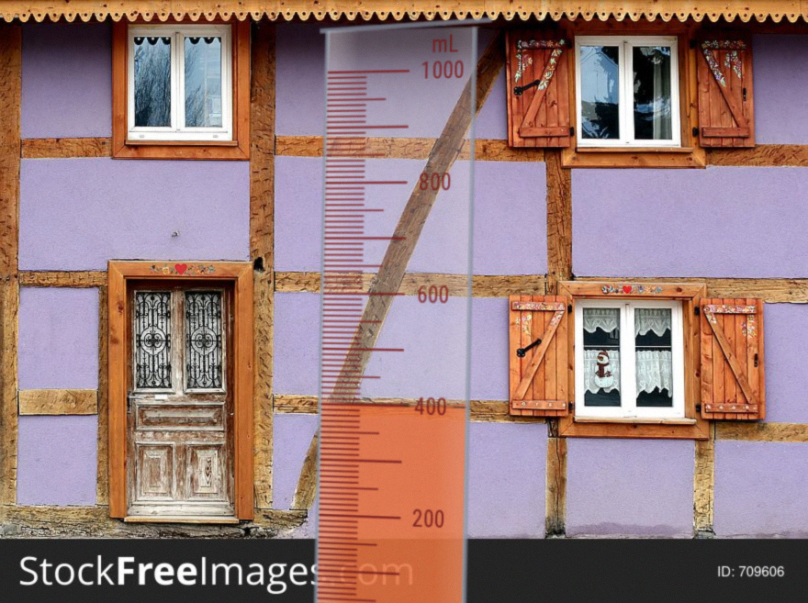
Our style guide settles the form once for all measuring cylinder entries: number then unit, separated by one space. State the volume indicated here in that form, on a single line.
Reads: 400 mL
